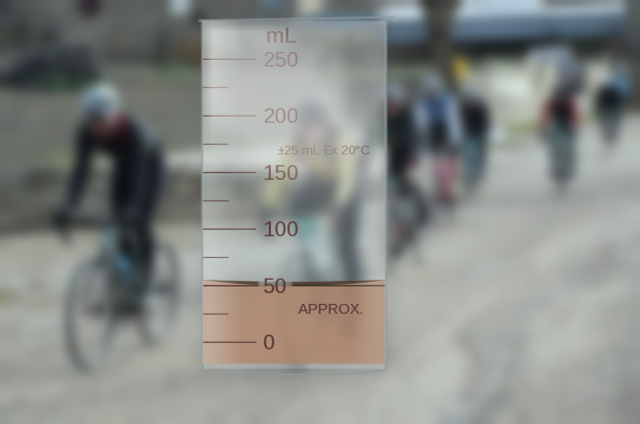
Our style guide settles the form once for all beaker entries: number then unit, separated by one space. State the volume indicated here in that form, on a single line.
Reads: 50 mL
